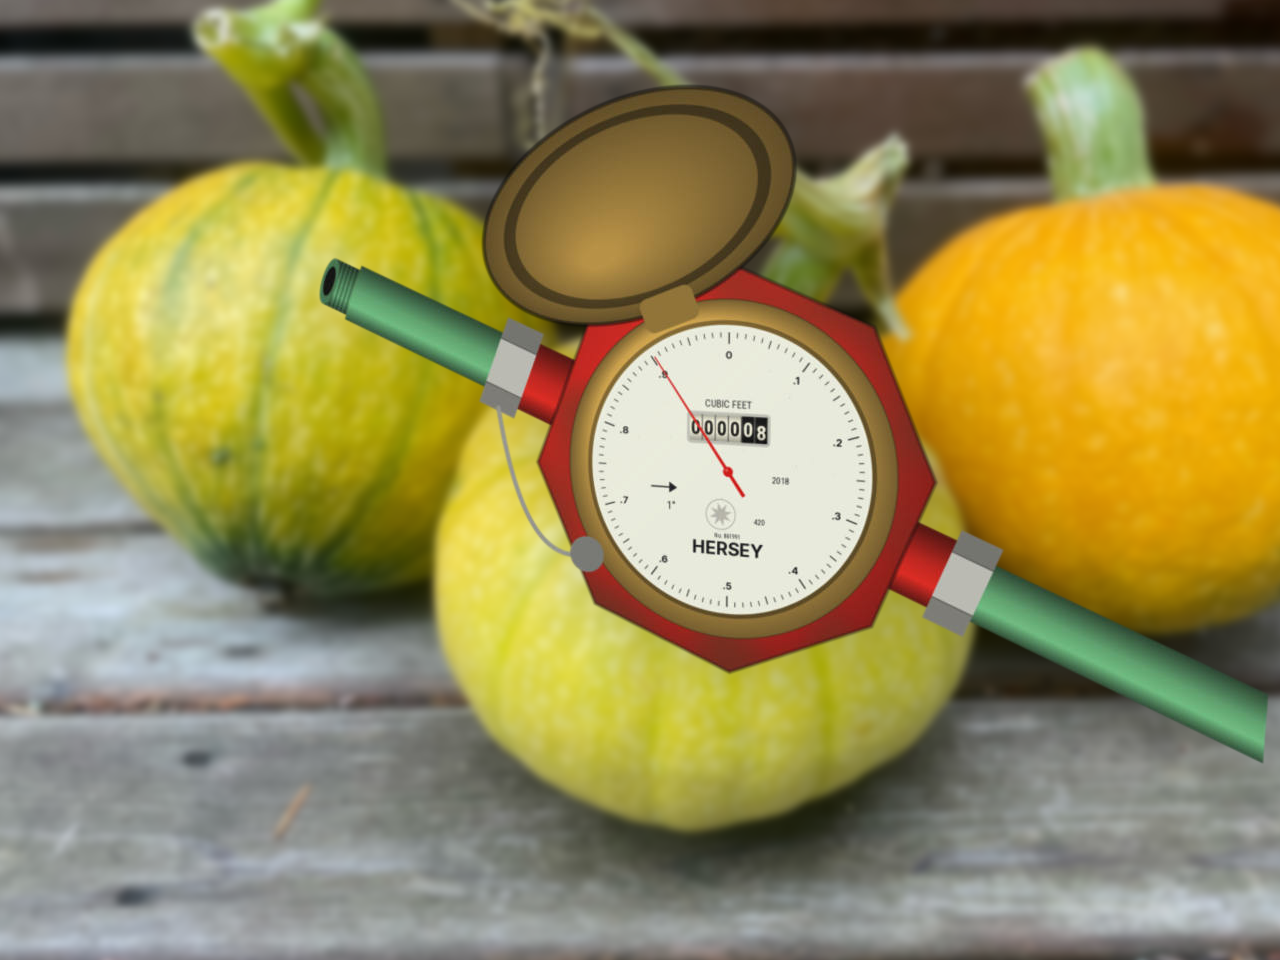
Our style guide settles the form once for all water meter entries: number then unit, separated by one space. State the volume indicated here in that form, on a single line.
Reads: 7.90 ft³
